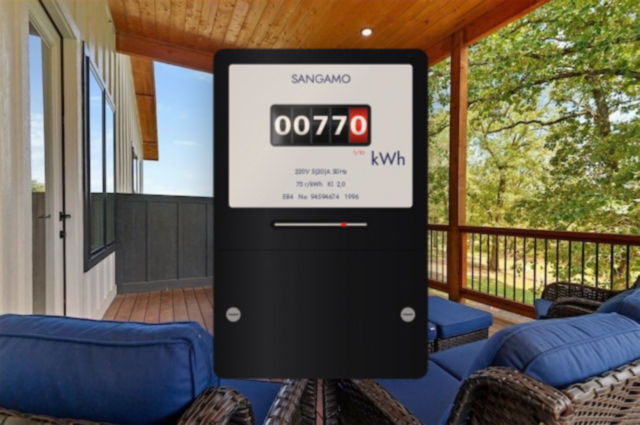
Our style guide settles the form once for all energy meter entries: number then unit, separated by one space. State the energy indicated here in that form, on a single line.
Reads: 77.0 kWh
